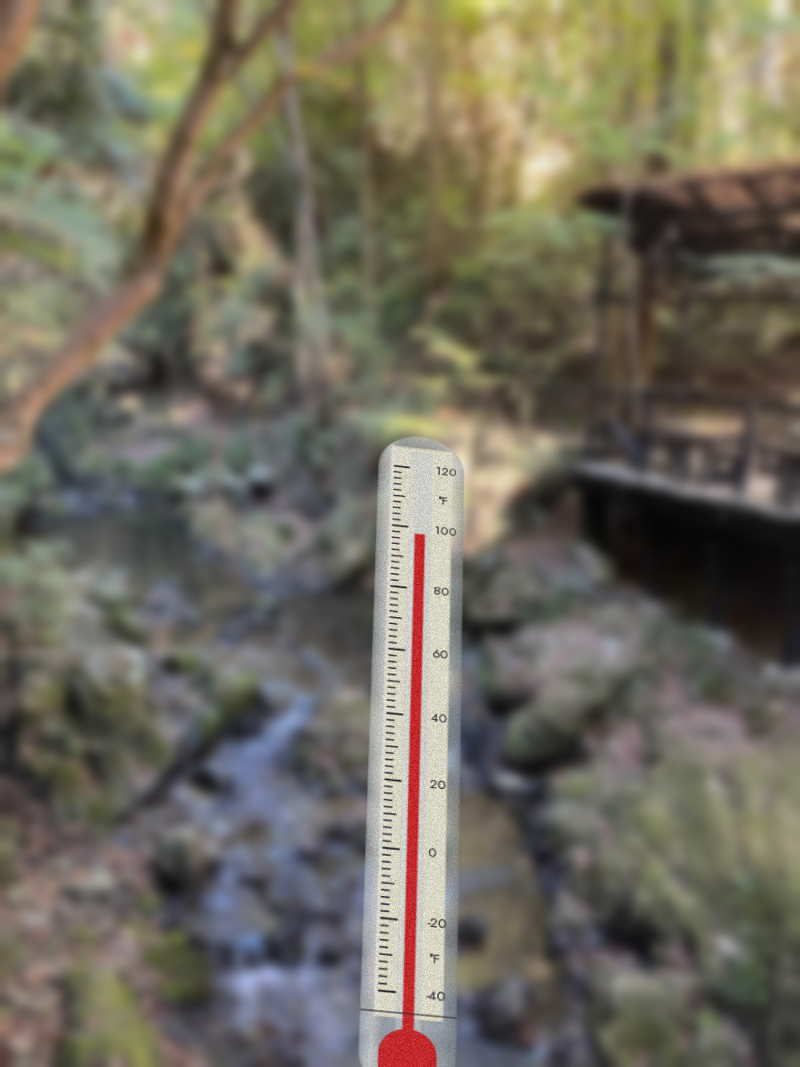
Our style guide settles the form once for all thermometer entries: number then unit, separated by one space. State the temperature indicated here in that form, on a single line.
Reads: 98 °F
